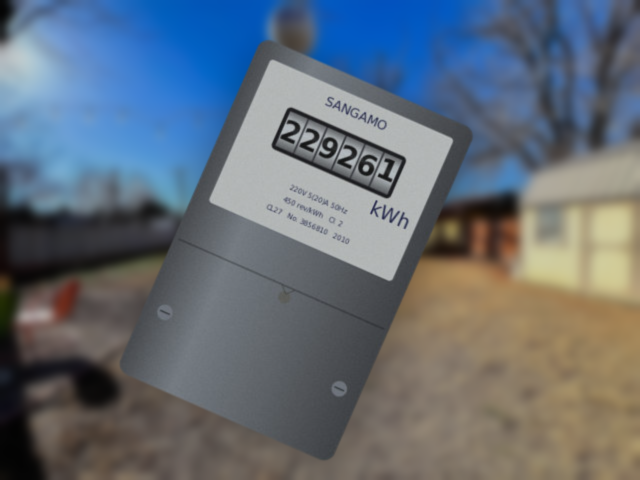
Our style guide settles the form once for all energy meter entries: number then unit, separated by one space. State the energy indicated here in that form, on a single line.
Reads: 229261 kWh
